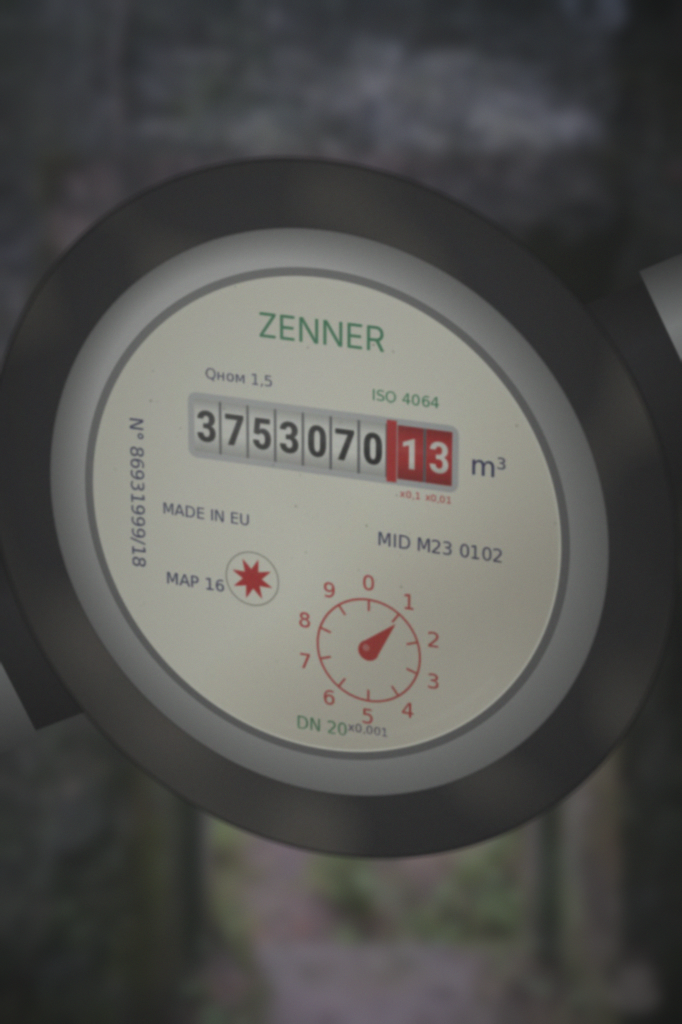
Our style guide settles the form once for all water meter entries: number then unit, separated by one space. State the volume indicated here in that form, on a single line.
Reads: 3753070.131 m³
